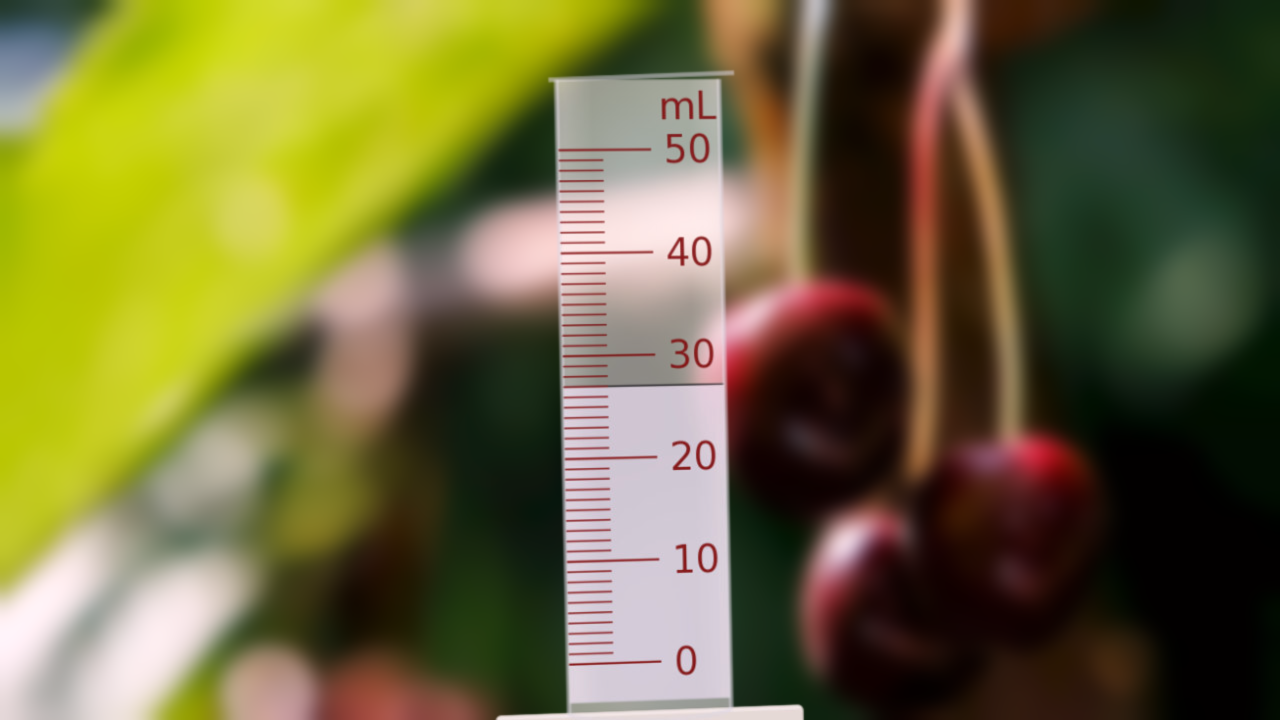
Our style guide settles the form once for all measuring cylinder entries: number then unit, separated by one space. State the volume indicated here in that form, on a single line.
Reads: 27 mL
